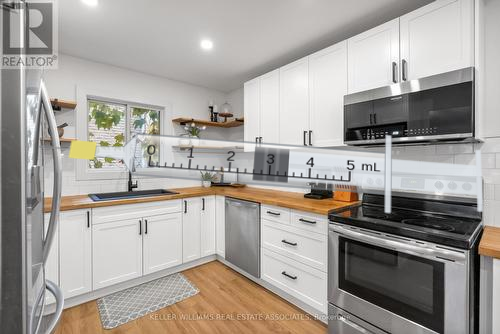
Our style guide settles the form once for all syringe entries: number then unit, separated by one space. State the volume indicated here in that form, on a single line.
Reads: 2.6 mL
